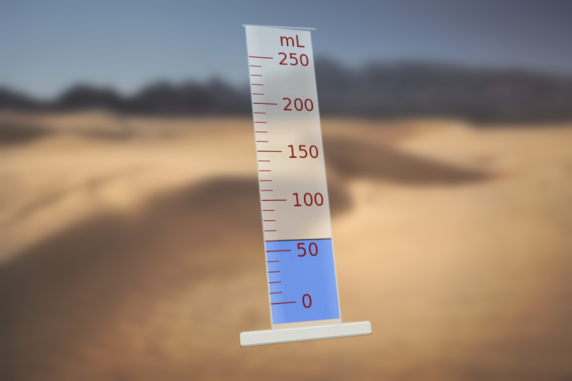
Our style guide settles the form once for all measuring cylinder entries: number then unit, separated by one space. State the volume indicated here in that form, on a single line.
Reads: 60 mL
